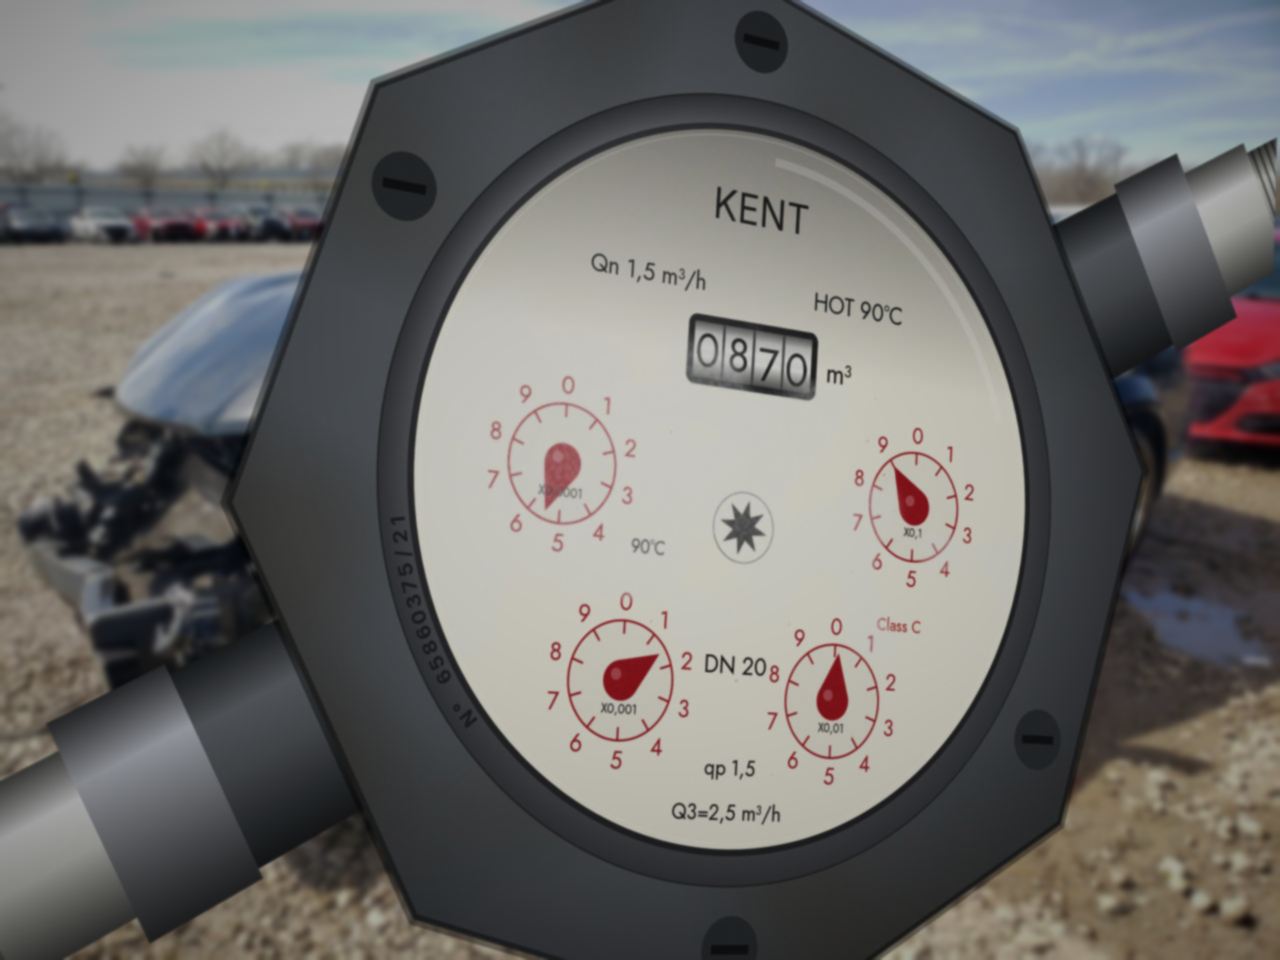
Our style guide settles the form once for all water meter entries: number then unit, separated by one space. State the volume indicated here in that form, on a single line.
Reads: 869.9015 m³
